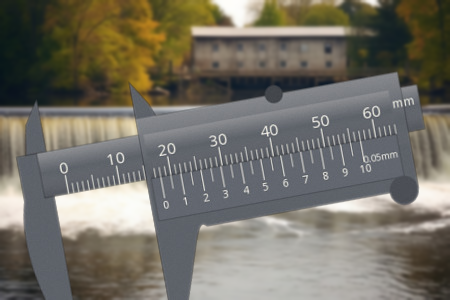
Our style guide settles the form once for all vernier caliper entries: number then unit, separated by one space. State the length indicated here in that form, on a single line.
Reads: 18.0 mm
